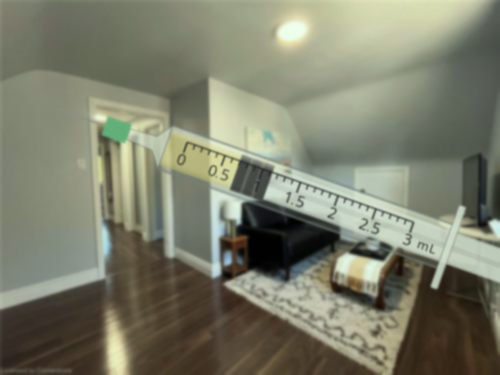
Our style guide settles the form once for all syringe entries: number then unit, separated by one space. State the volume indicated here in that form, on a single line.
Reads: 0.7 mL
